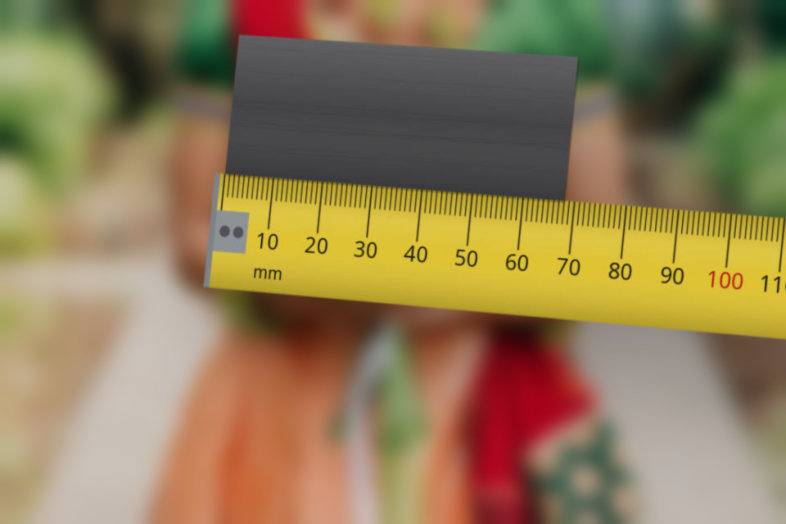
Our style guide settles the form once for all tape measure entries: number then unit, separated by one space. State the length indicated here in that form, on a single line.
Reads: 68 mm
